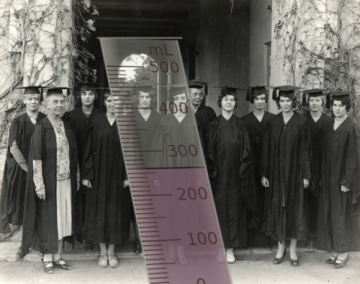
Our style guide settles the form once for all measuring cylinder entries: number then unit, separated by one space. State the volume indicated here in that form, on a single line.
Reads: 260 mL
